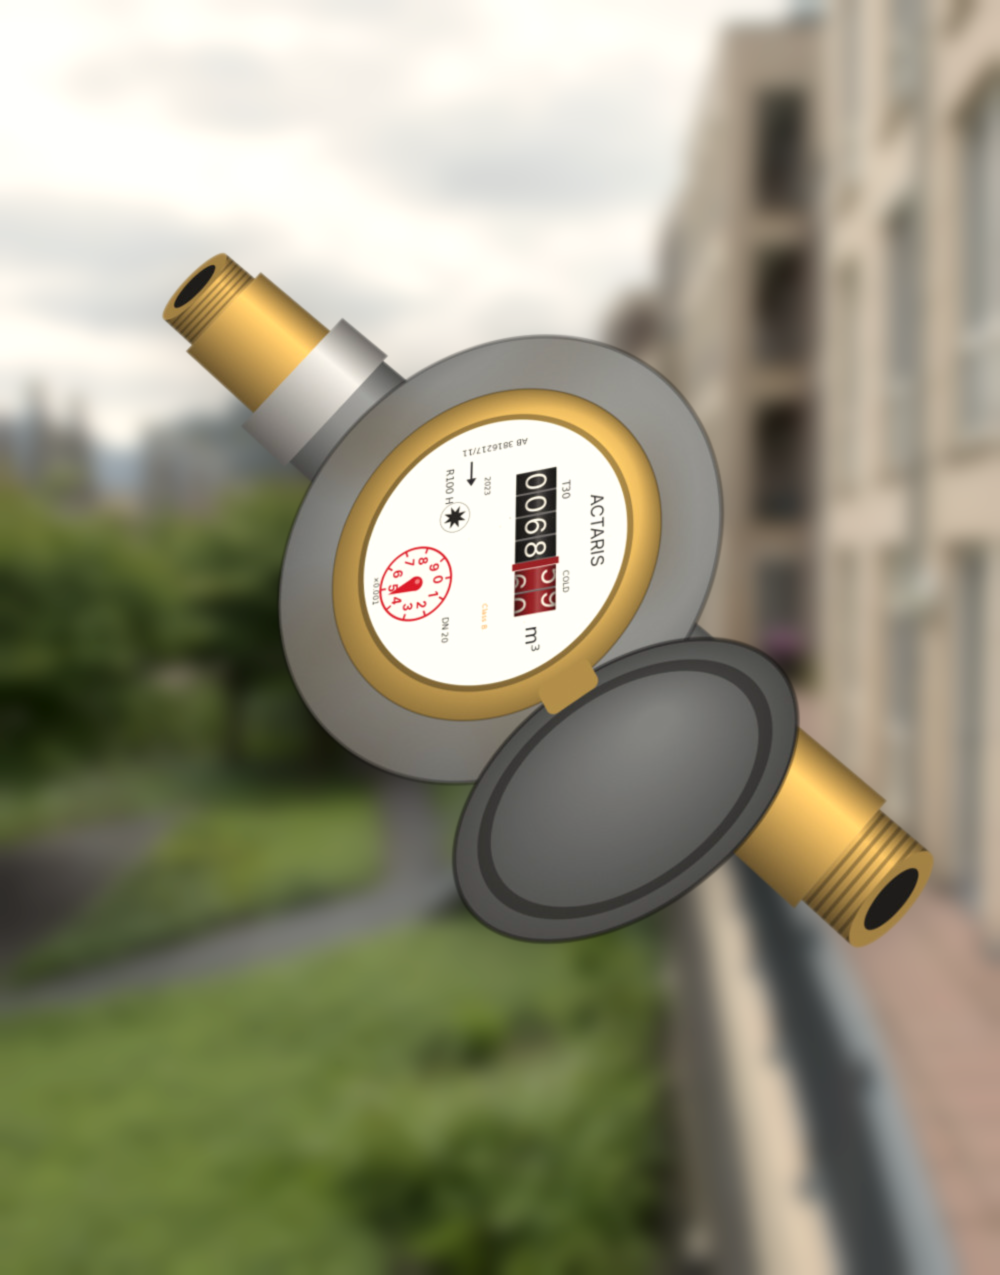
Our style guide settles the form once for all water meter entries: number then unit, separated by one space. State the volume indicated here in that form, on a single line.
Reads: 68.594 m³
